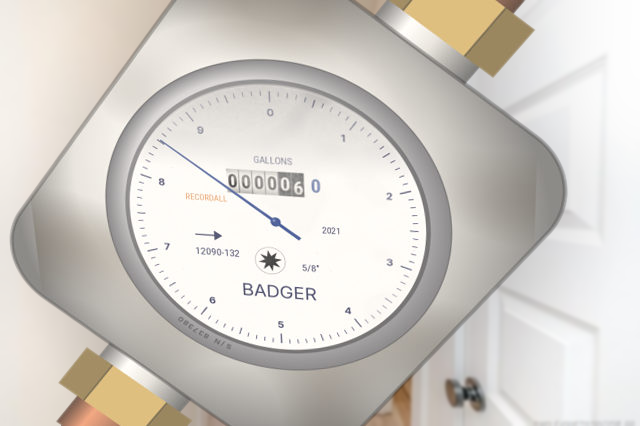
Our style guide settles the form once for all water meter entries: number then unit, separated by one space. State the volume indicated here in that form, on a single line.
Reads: 58.5 gal
